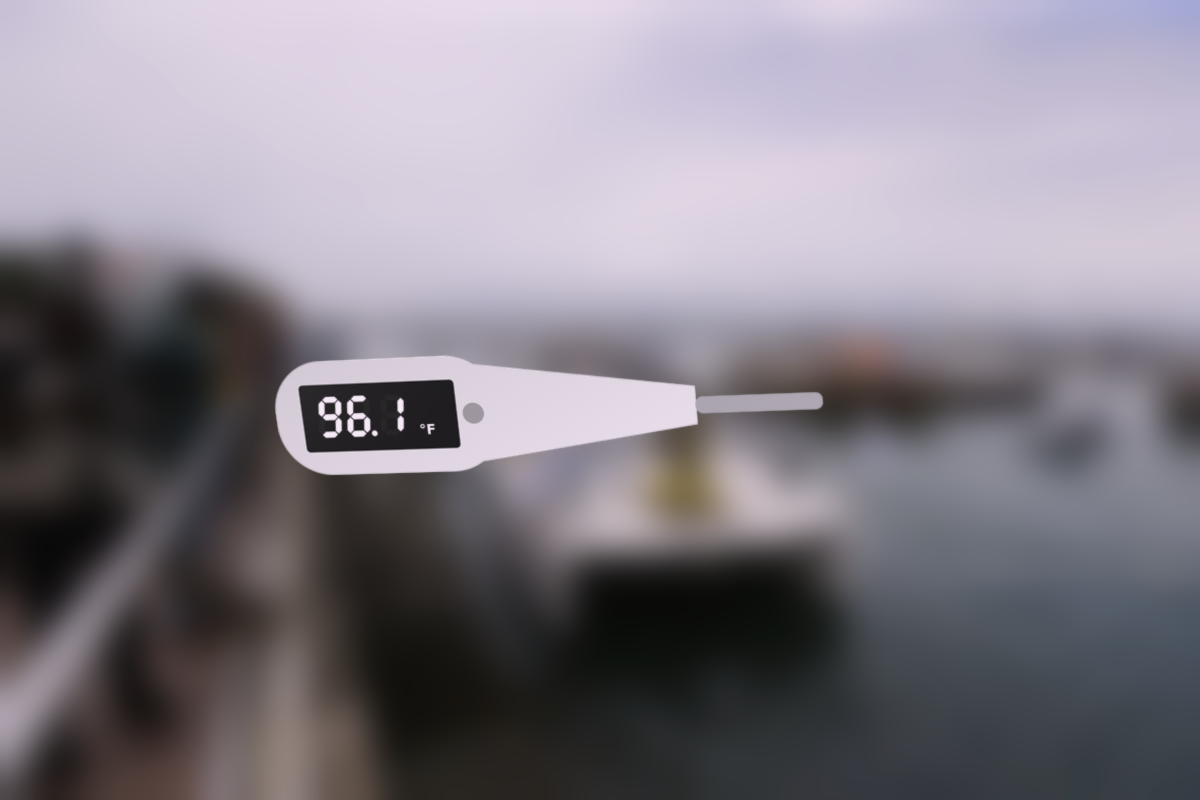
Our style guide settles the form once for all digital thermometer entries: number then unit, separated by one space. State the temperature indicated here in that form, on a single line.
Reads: 96.1 °F
